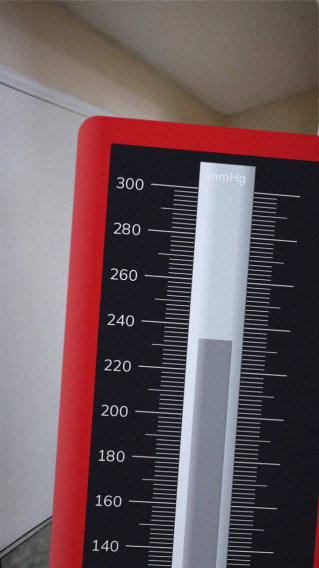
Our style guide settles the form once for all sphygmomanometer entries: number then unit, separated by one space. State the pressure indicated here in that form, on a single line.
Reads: 234 mmHg
